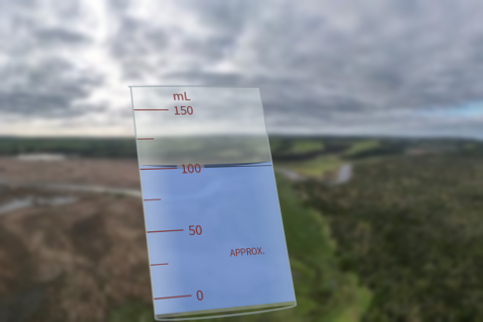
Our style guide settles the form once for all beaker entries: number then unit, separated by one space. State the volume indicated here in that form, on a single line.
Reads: 100 mL
